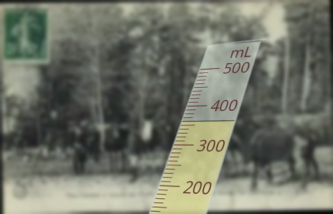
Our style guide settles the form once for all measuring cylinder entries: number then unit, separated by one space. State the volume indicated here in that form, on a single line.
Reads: 360 mL
